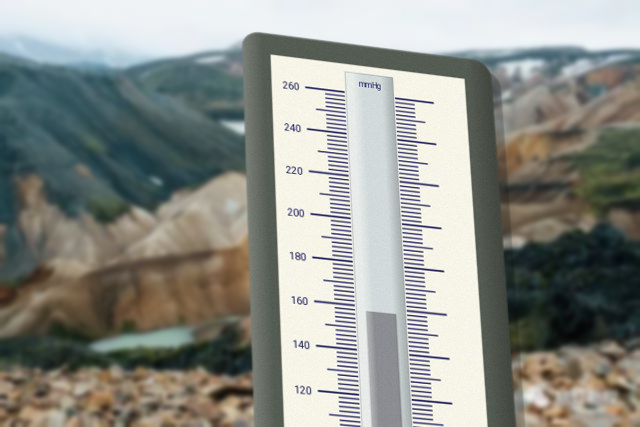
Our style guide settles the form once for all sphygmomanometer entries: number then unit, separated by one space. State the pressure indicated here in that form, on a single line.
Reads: 158 mmHg
